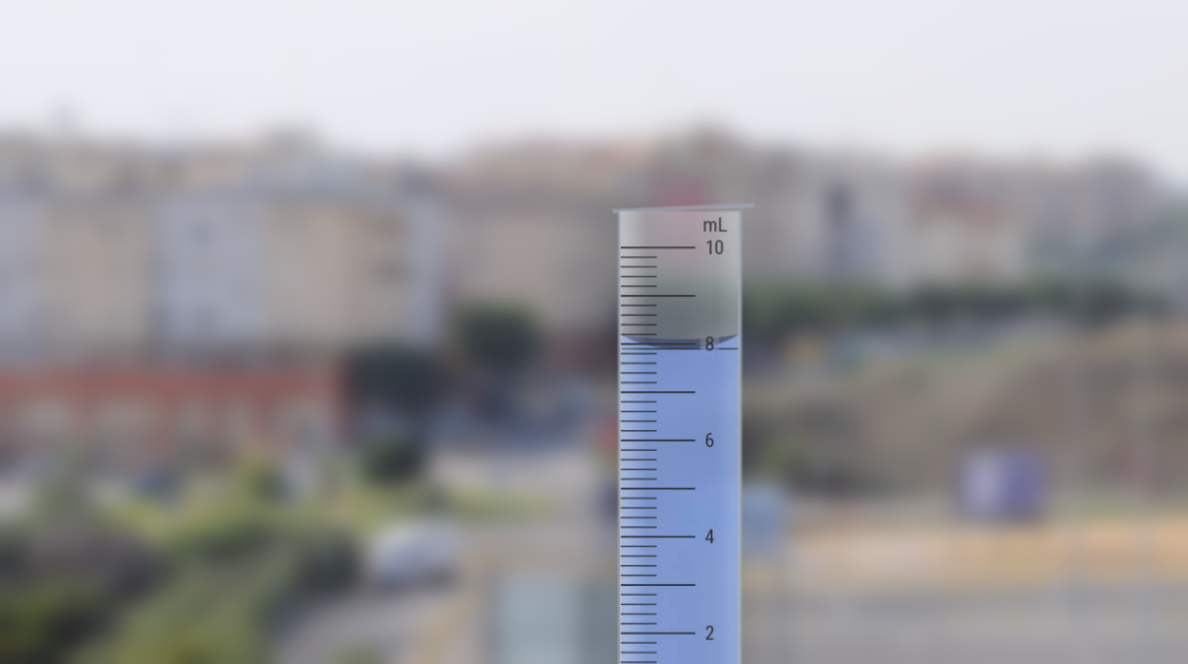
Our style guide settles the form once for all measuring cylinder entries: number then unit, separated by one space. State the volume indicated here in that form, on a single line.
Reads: 7.9 mL
